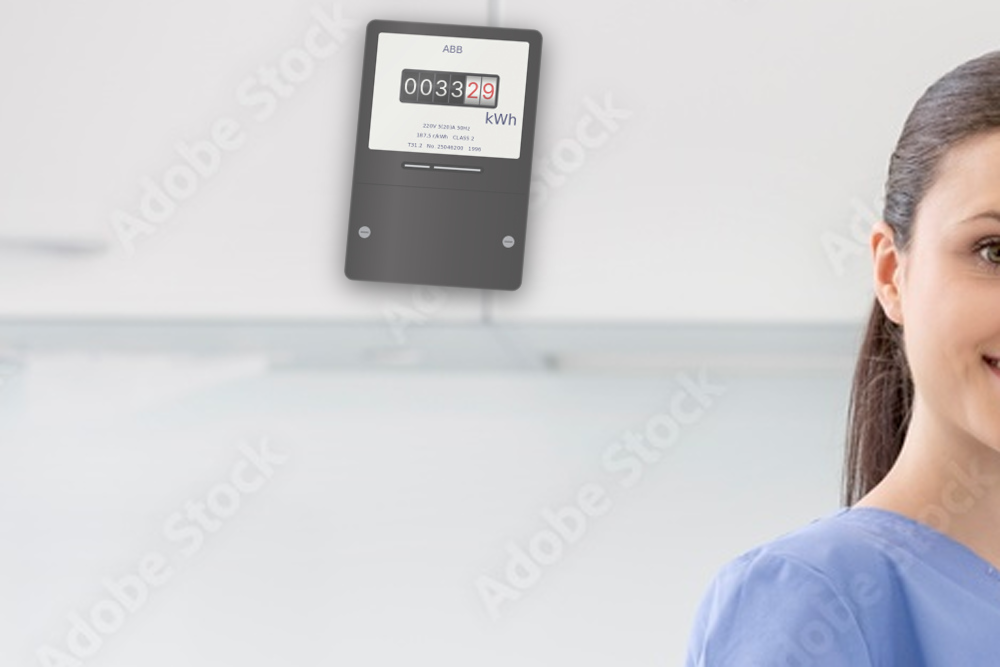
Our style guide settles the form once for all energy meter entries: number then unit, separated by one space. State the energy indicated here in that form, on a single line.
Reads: 33.29 kWh
